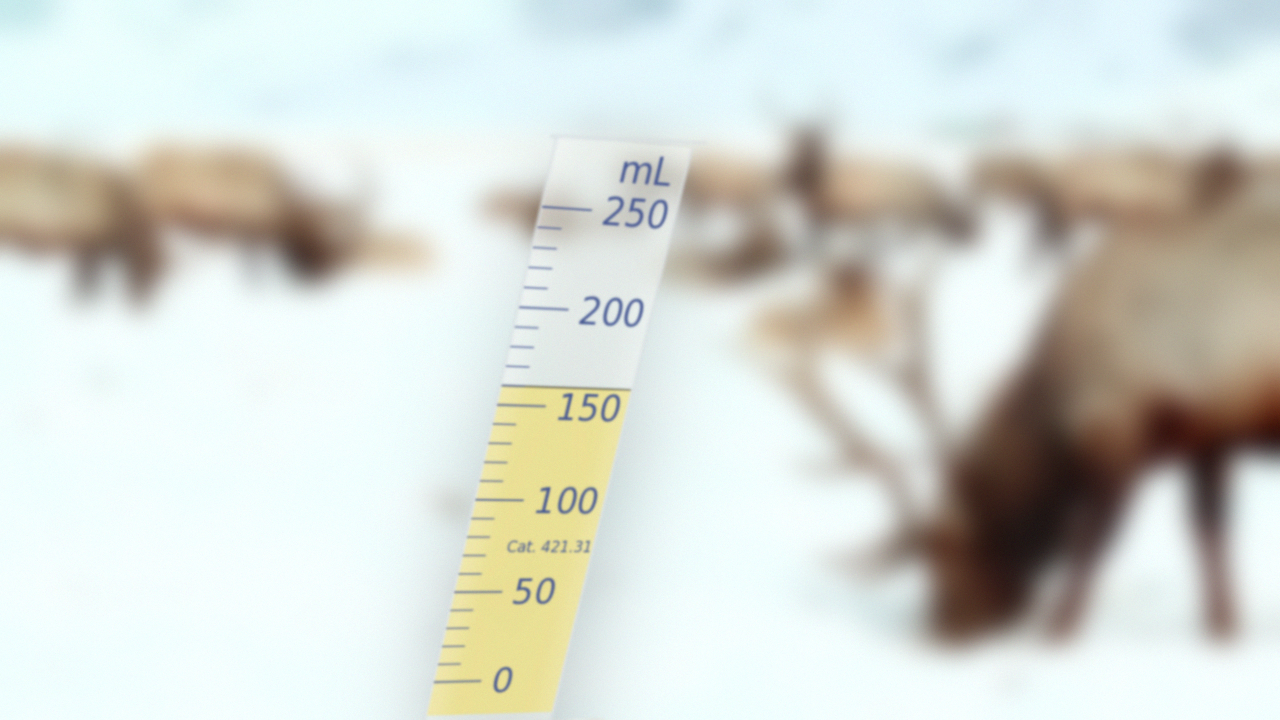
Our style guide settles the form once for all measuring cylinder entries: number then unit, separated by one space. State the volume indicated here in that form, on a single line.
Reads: 160 mL
